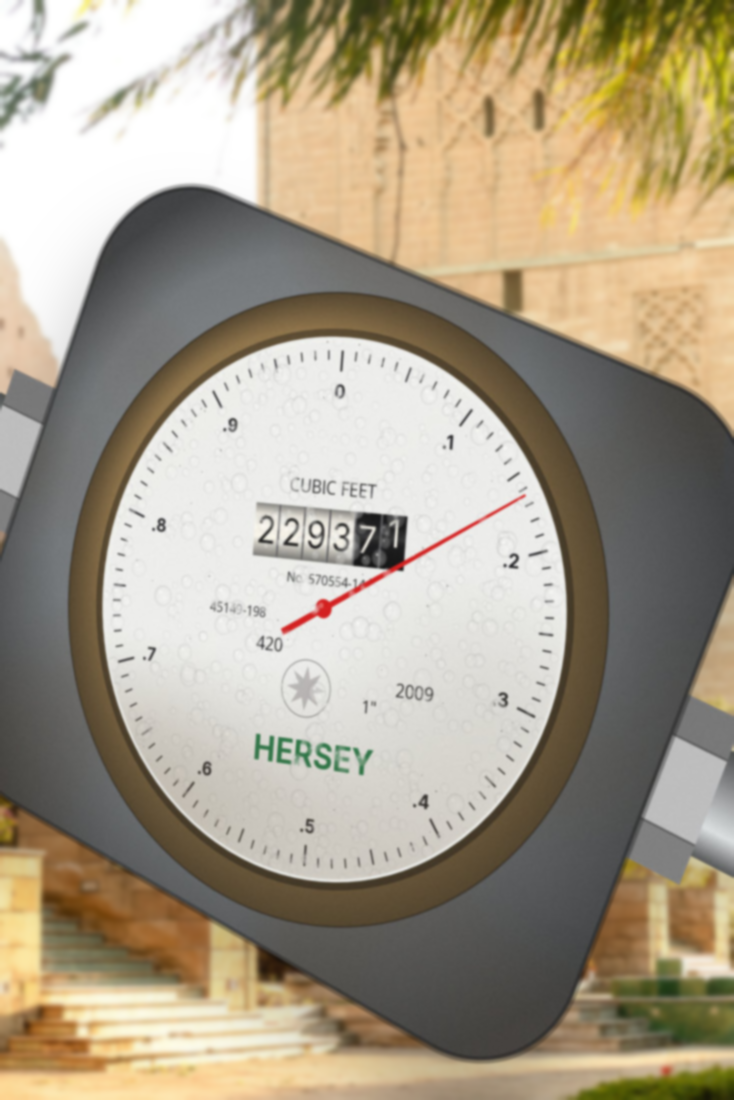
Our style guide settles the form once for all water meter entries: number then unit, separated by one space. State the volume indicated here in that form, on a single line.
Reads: 229371.16 ft³
